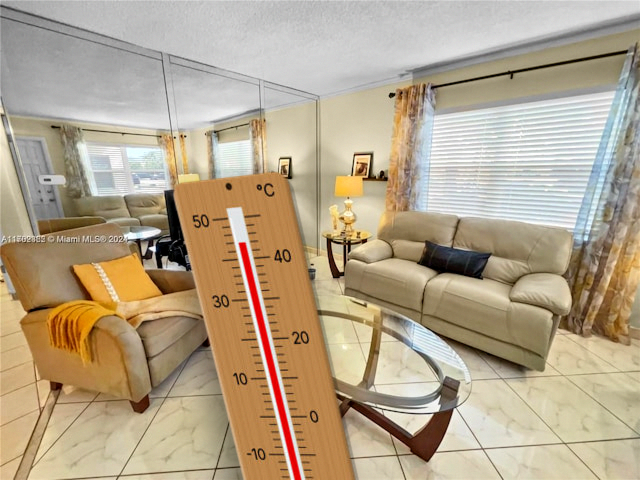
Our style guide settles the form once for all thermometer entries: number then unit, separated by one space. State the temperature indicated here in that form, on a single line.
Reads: 44 °C
